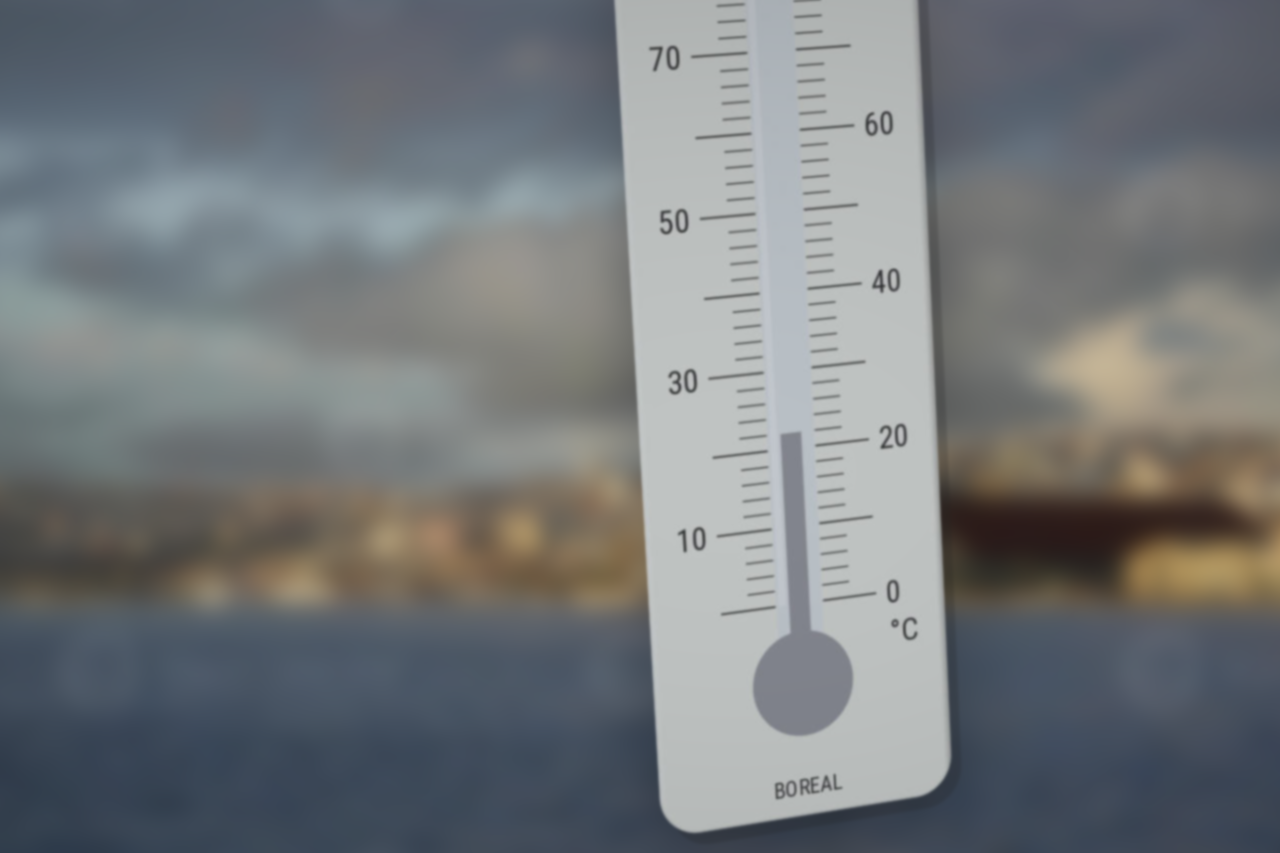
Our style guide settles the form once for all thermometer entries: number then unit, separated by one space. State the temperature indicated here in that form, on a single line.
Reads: 22 °C
